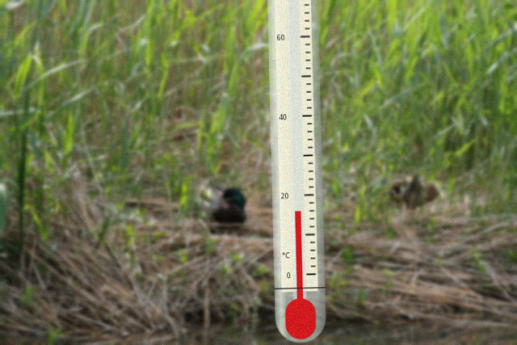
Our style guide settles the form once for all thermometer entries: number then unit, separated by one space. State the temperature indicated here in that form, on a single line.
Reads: 16 °C
